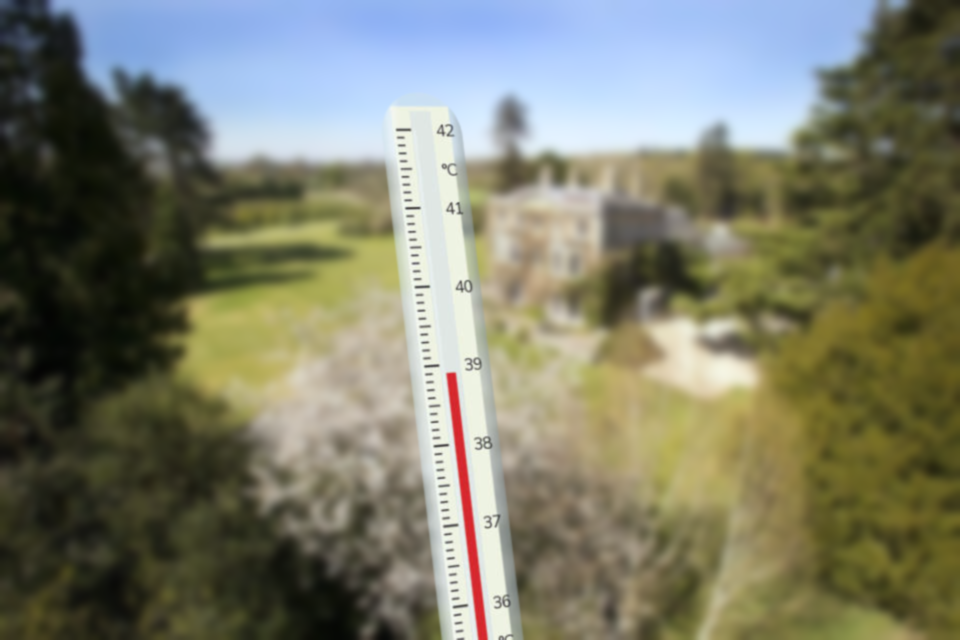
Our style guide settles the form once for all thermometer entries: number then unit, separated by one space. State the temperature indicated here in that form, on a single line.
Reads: 38.9 °C
